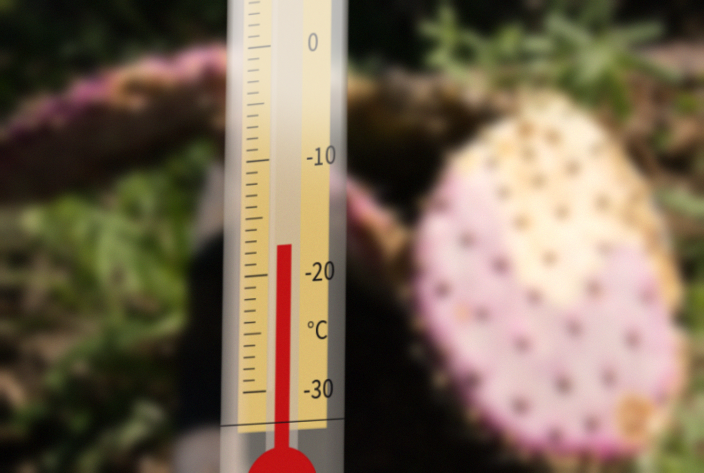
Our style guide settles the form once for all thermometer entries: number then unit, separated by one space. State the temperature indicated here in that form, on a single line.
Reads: -17.5 °C
